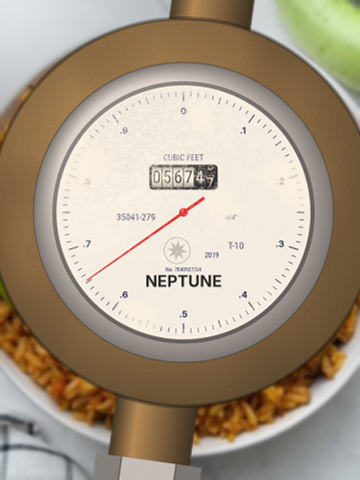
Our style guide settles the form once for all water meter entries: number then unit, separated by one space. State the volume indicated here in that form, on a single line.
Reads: 56746.65 ft³
